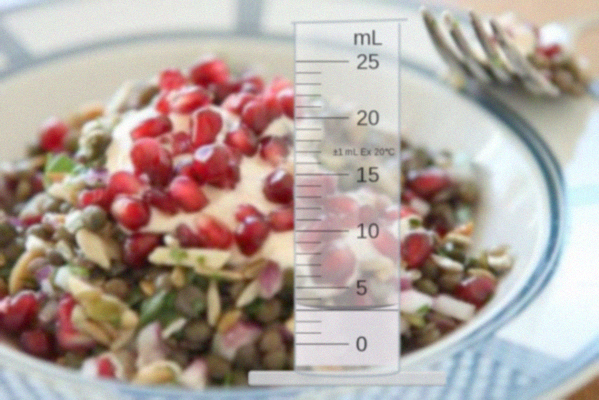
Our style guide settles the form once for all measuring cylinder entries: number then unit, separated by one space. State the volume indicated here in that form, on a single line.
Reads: 3 mL
